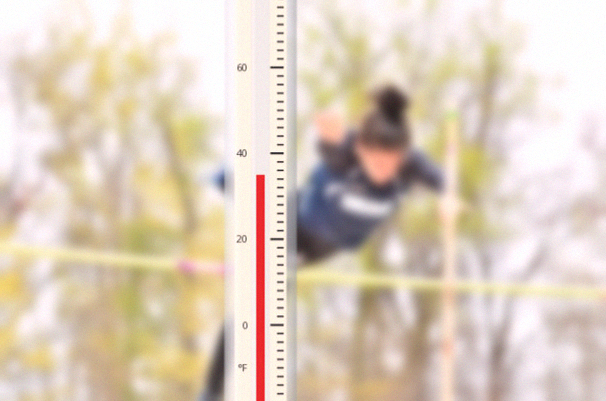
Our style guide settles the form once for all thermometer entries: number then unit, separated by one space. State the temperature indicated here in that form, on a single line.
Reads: 35 °F
